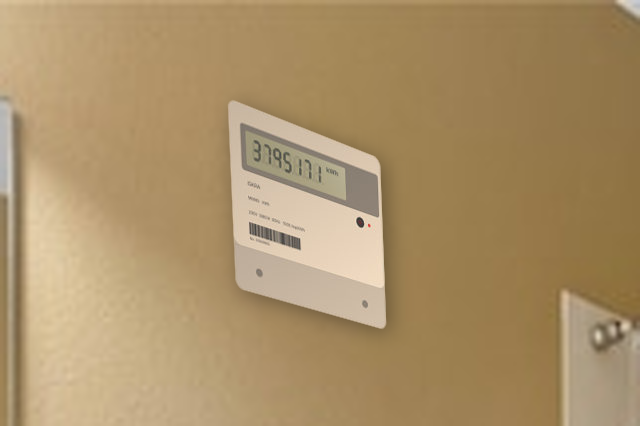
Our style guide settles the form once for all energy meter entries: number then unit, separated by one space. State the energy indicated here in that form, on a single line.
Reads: 3795171 kWh
